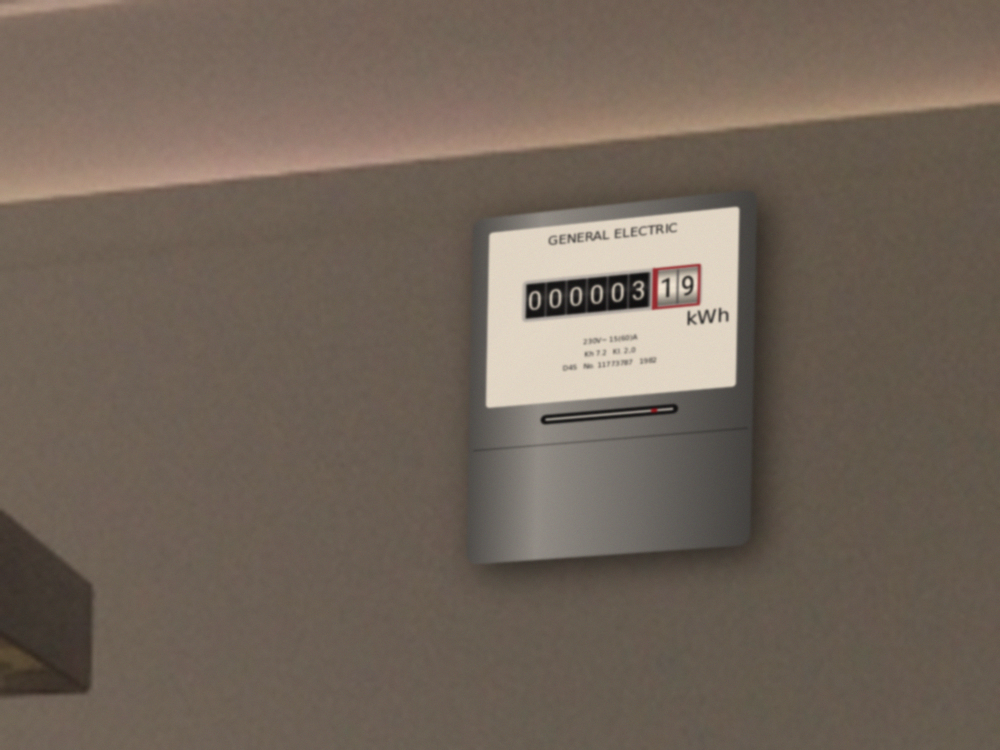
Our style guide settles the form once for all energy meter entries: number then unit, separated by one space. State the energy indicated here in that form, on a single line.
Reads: 3.19 kWh
